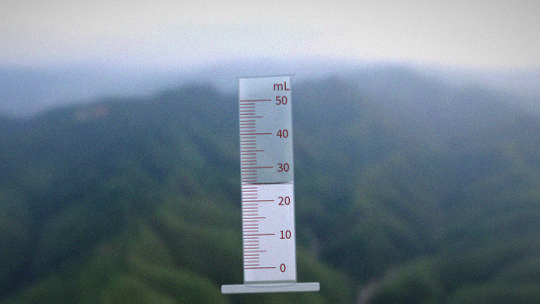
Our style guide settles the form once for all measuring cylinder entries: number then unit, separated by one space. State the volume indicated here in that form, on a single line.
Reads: 25 mL
